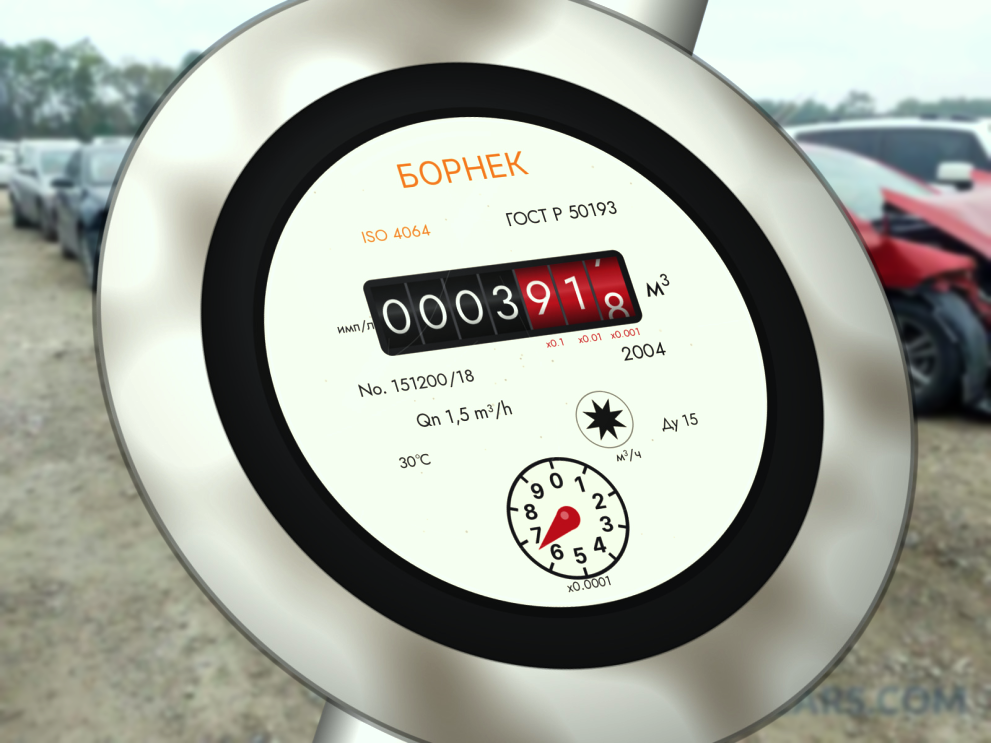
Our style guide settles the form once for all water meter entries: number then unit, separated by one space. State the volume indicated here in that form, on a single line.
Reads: 3.9176 m³
